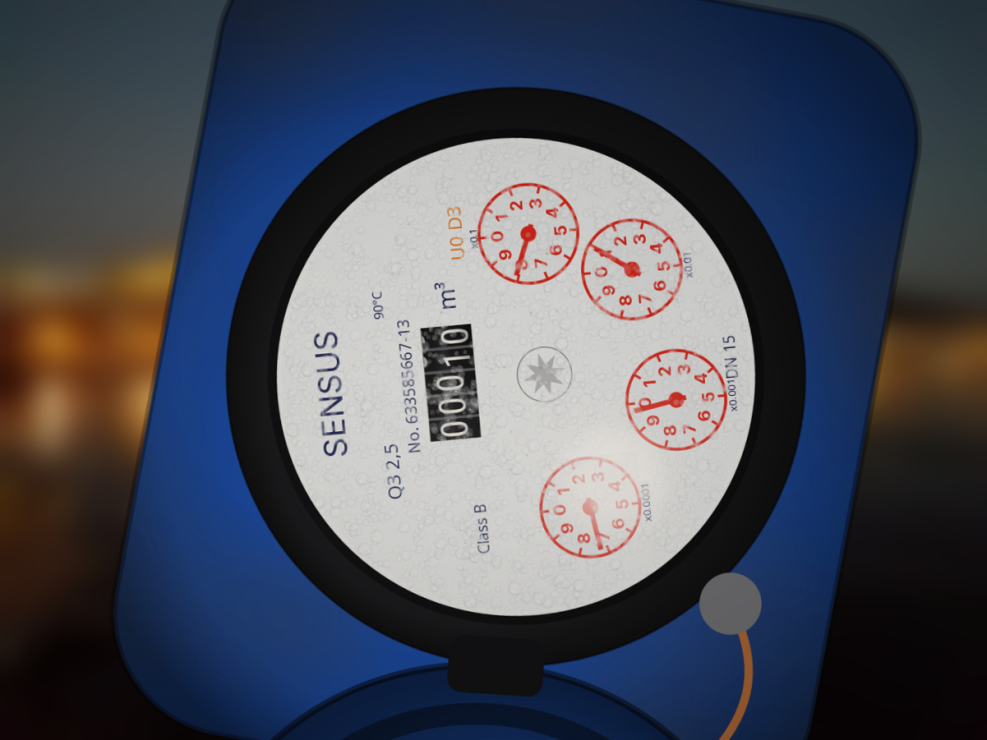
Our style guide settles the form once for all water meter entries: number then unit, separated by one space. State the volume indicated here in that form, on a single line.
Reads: 9.8097 m³
